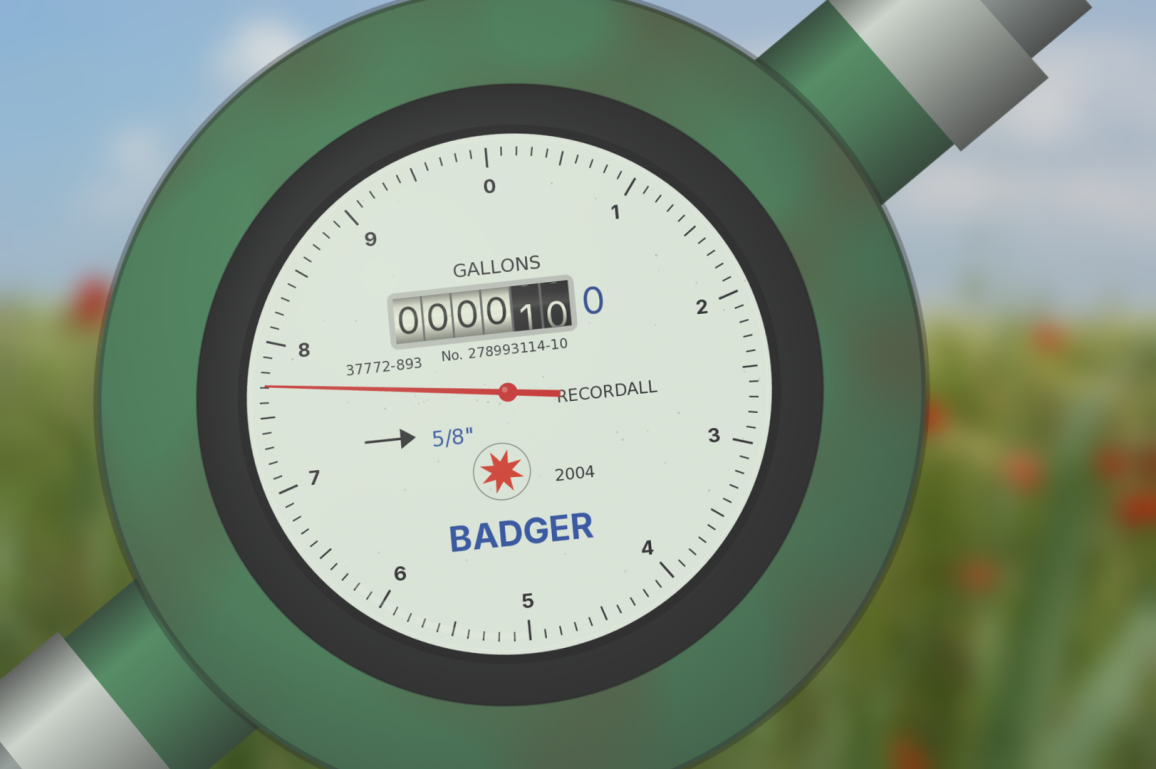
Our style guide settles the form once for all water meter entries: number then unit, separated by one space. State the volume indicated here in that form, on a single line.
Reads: 97.7 gal
